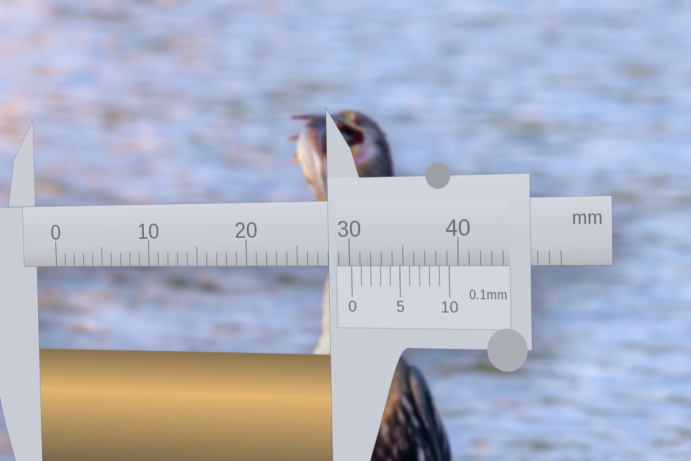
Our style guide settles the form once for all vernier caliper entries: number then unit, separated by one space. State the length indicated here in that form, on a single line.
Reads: 30.2 mm
